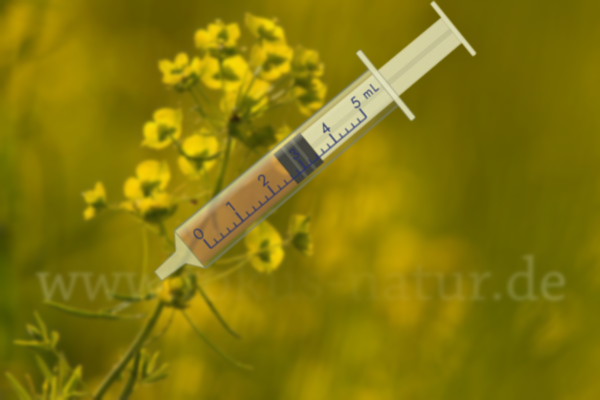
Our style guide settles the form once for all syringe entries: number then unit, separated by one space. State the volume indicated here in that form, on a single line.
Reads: 2.6 mL
